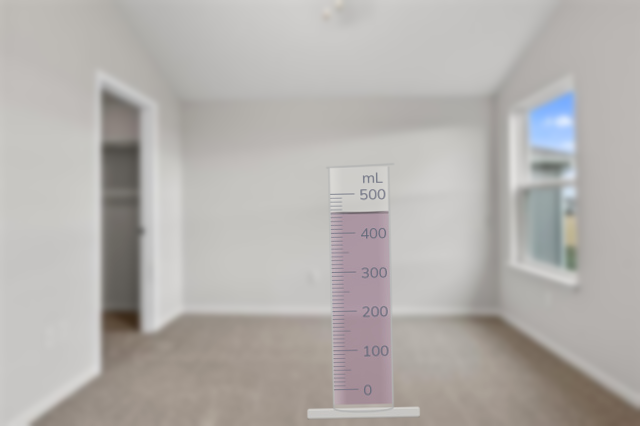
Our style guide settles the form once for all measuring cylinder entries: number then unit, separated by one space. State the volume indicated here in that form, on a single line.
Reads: 450 mL
